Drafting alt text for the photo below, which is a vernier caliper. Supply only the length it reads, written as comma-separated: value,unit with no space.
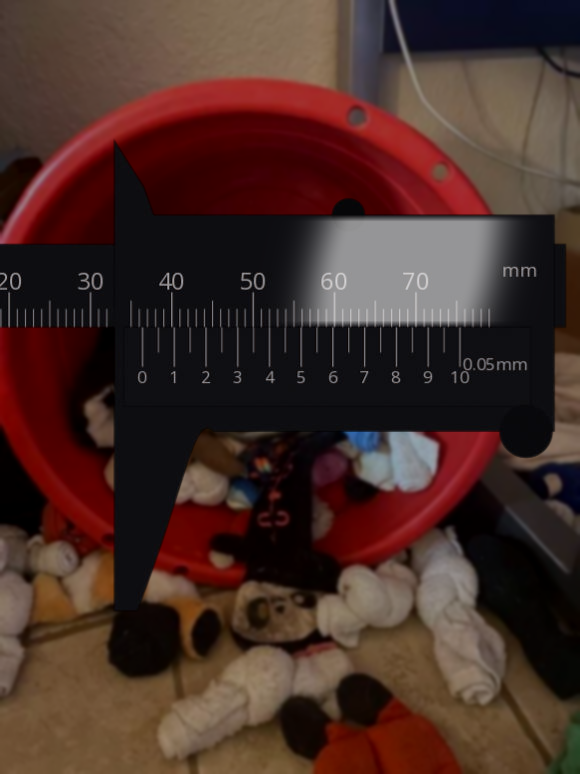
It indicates 36.4,mm
